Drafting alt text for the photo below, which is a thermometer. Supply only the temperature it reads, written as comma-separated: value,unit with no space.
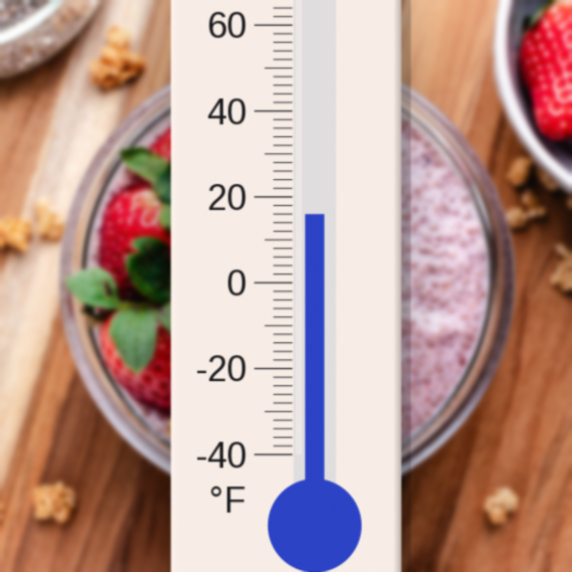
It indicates 16,°F
